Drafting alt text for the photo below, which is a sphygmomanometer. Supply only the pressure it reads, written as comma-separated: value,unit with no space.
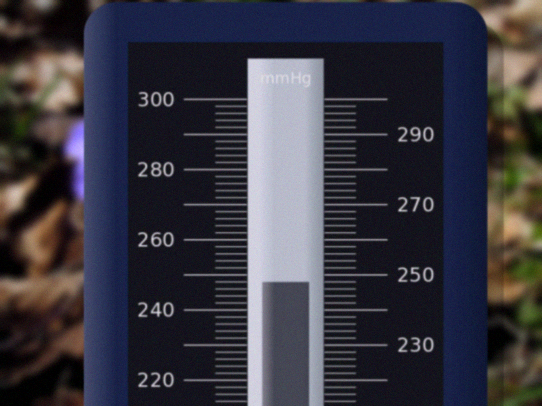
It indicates 248,mmHg
